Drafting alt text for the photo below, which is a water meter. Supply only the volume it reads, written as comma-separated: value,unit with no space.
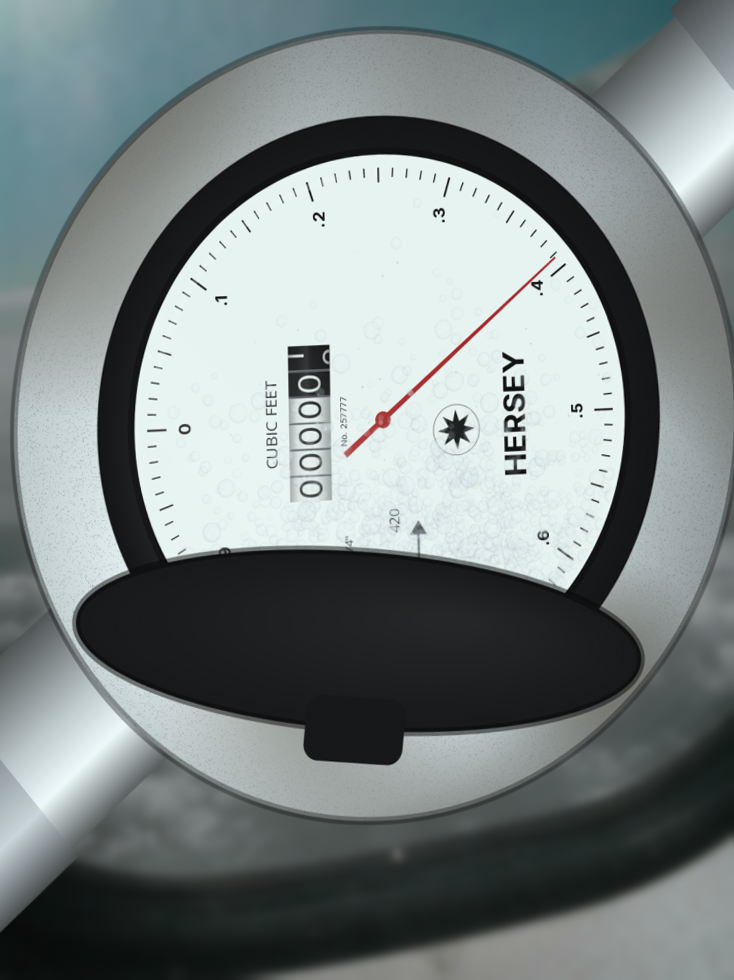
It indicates 1.39,ft³
